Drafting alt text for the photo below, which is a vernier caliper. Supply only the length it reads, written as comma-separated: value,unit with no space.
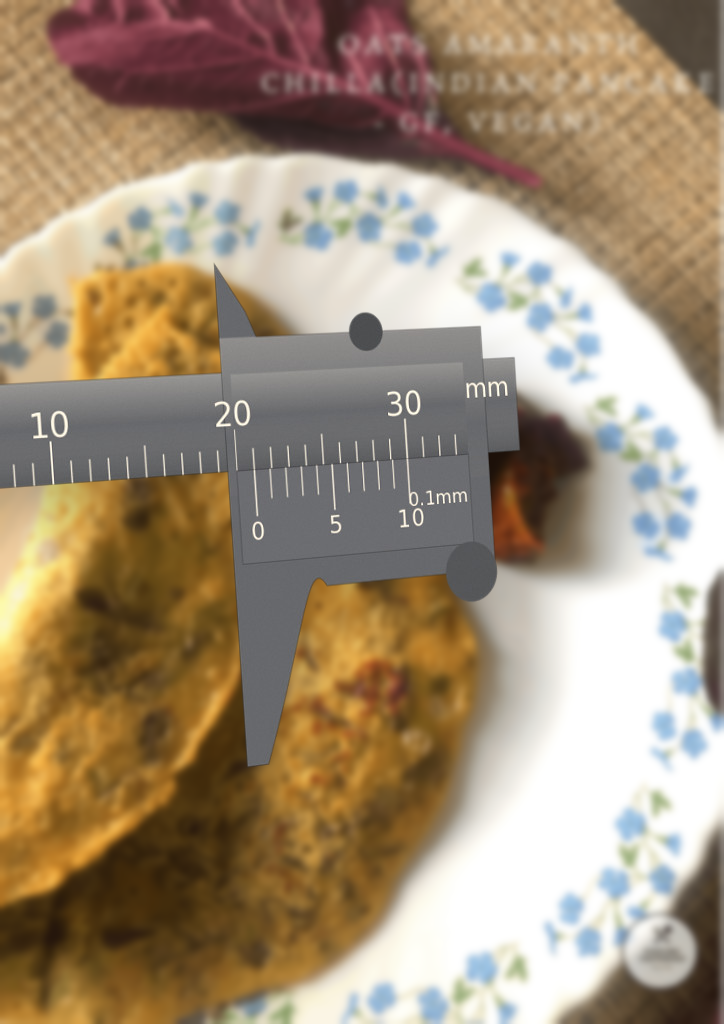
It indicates 21.0,mm
